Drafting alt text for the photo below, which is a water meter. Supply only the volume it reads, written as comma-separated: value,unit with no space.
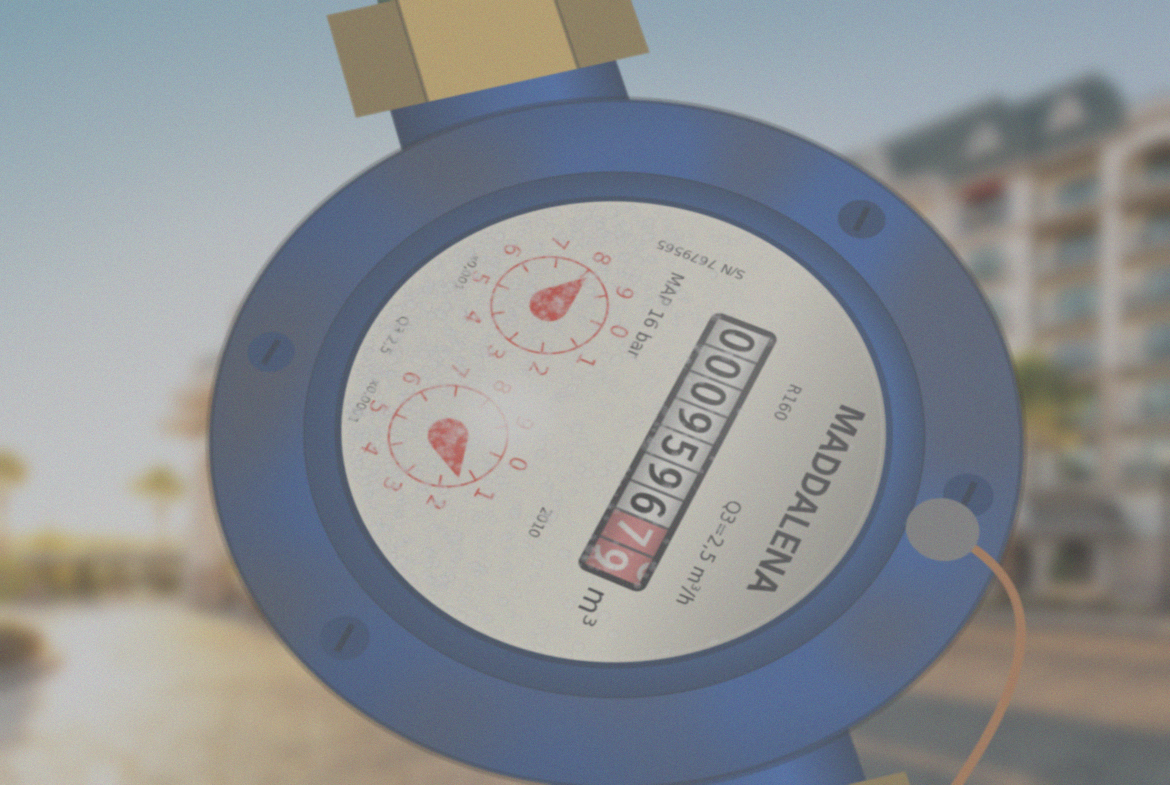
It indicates 9596.7881,m³
